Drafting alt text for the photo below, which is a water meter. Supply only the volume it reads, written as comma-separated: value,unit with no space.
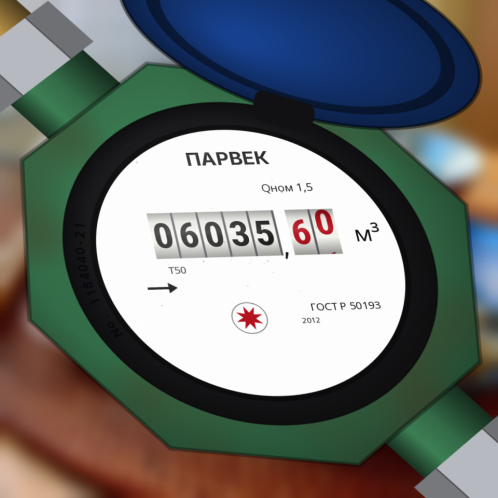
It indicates 6035.60,m³
